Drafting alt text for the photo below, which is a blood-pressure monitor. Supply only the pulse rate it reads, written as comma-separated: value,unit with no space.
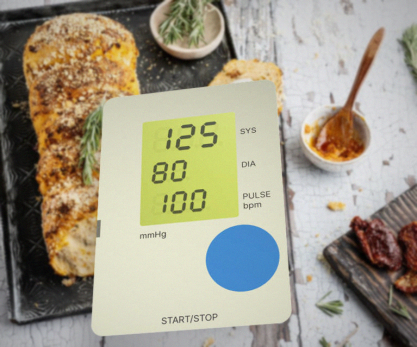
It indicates 100,bpm
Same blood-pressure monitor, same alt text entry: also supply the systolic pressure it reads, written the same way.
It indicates 125,mmHg
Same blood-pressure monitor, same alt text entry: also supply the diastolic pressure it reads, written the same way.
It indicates 80,mmHg
